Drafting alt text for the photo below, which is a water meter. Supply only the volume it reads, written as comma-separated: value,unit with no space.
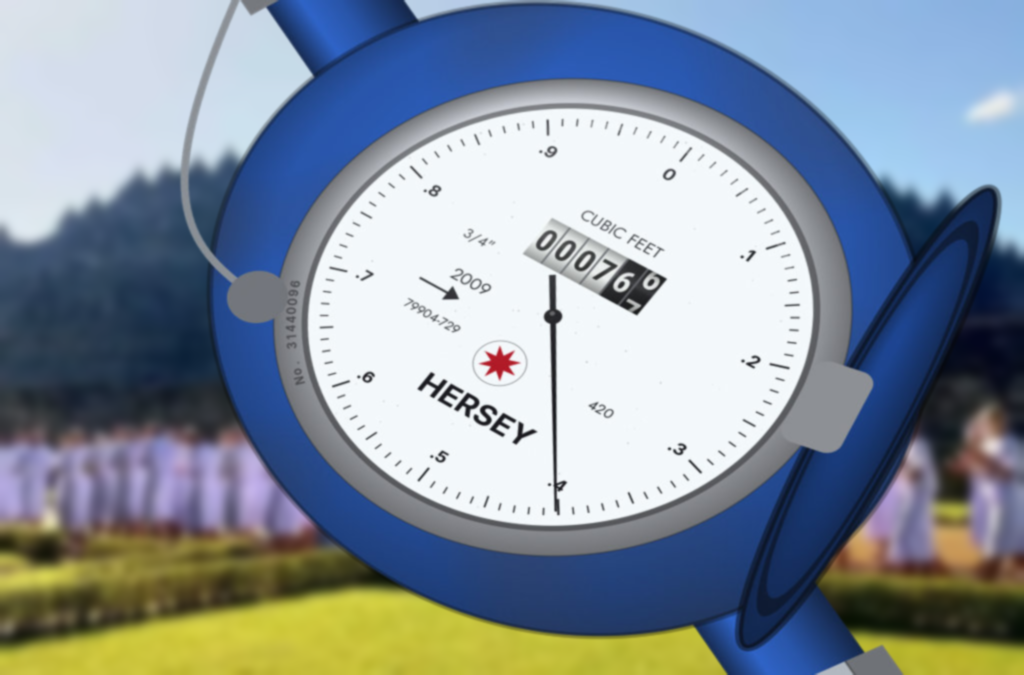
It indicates 766.40,ft³
